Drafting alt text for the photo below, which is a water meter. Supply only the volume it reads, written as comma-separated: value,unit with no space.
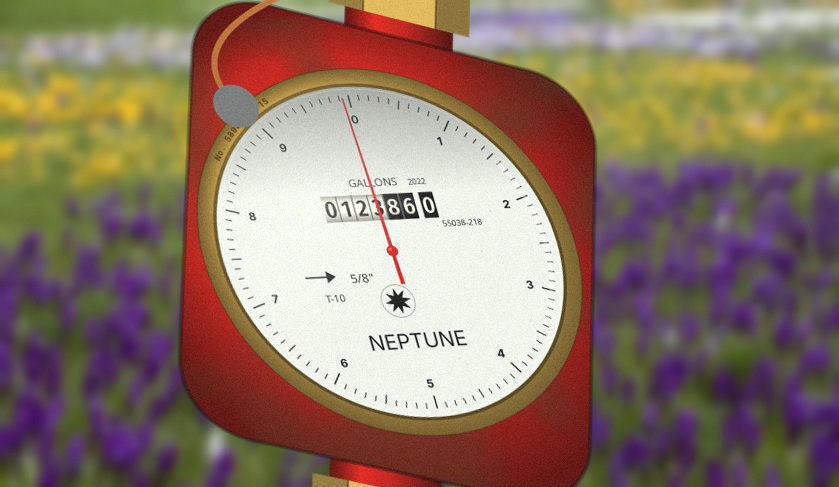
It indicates 123859.9,gal
